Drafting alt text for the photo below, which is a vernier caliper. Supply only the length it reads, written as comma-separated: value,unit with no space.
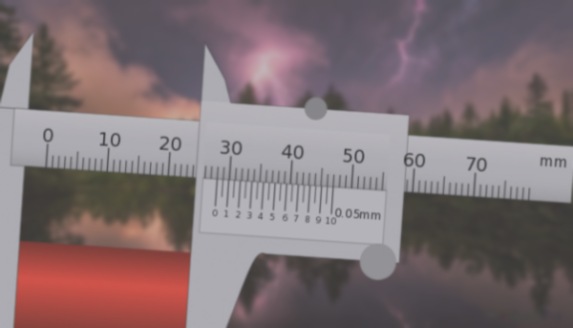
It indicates 28.0,mm
